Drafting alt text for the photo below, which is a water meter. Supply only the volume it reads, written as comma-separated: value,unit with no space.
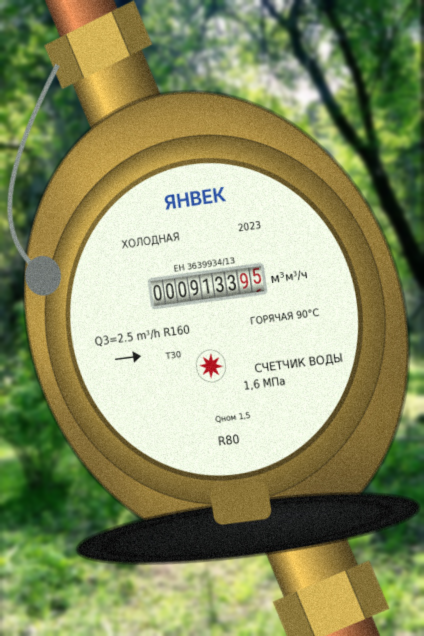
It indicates 9133.95,m³
